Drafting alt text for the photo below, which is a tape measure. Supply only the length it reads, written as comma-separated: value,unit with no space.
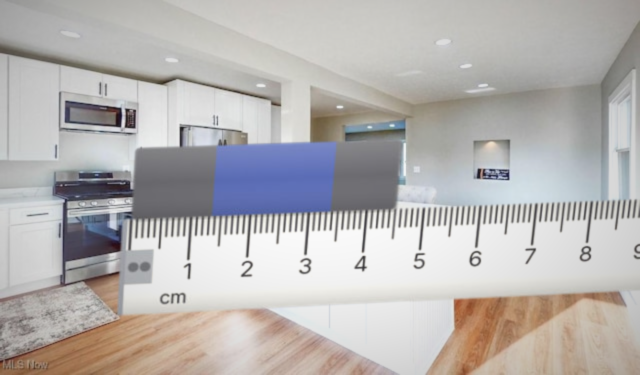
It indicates 4.5,cm
